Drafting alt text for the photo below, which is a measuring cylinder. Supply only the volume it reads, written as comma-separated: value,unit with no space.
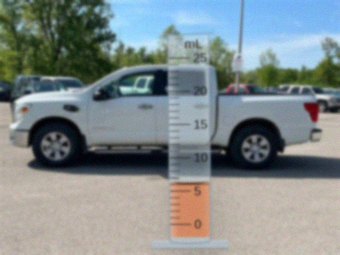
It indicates 6,mL
